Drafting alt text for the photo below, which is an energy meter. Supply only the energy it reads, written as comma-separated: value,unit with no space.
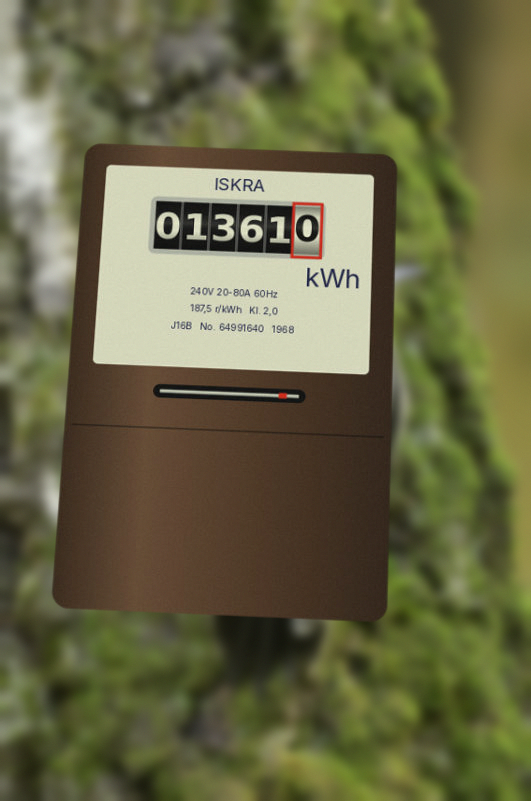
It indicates 1361.0,kWh
